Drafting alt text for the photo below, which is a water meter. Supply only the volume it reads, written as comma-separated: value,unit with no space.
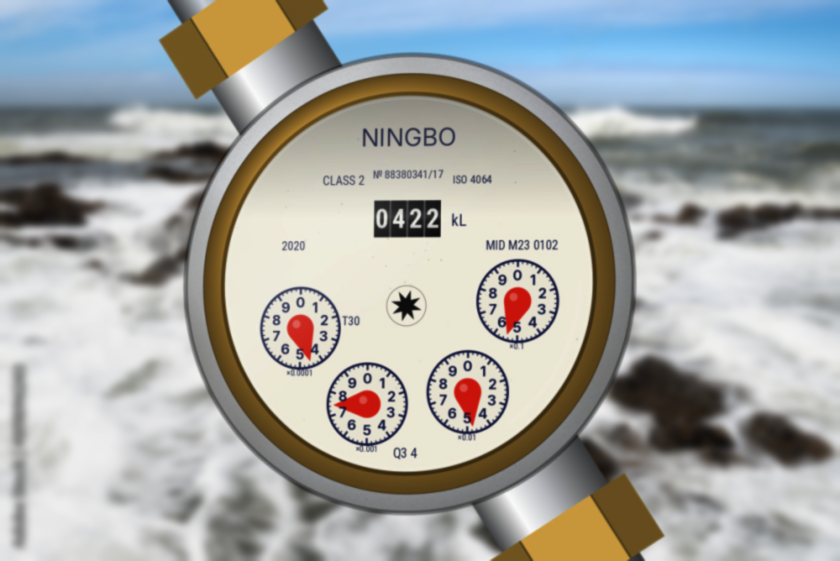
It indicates 422.5474,kL
